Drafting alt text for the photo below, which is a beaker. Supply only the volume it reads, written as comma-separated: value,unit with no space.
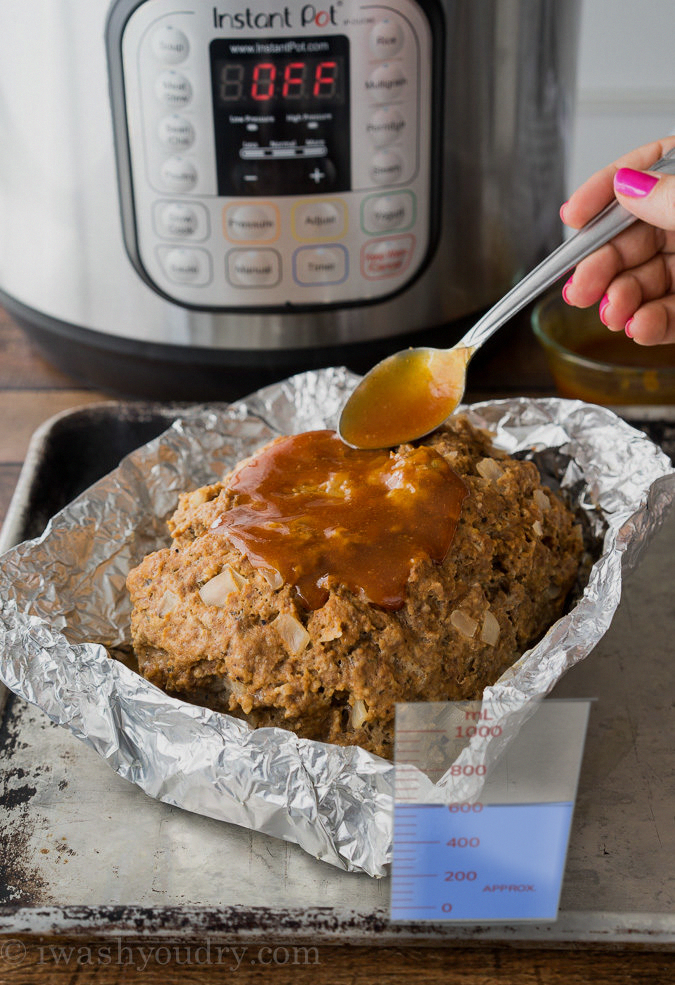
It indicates 600,mL
